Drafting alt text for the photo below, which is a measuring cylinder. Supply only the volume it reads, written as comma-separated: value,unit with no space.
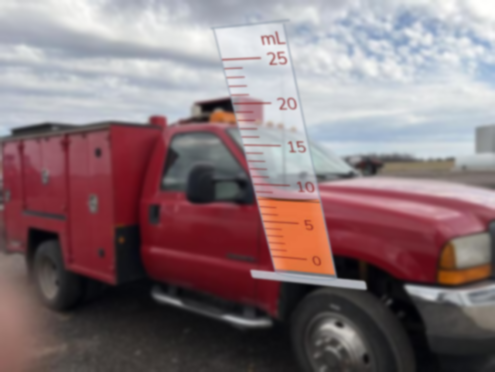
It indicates 8,mL
